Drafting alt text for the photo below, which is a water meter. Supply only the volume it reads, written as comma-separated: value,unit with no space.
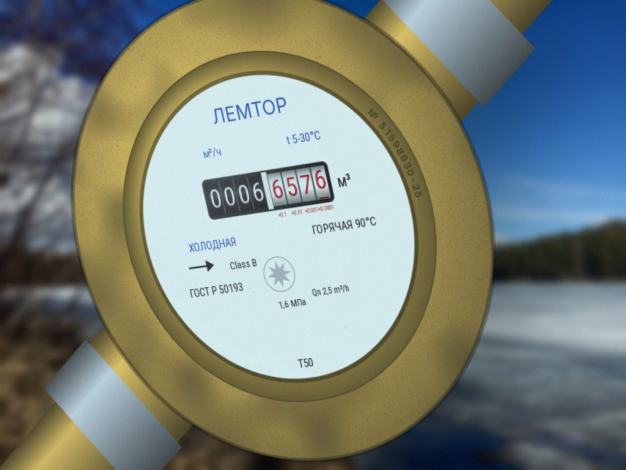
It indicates 6.6576,m³
